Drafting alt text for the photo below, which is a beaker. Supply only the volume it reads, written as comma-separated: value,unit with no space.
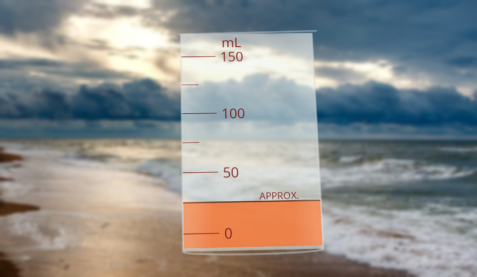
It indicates 25,mL
